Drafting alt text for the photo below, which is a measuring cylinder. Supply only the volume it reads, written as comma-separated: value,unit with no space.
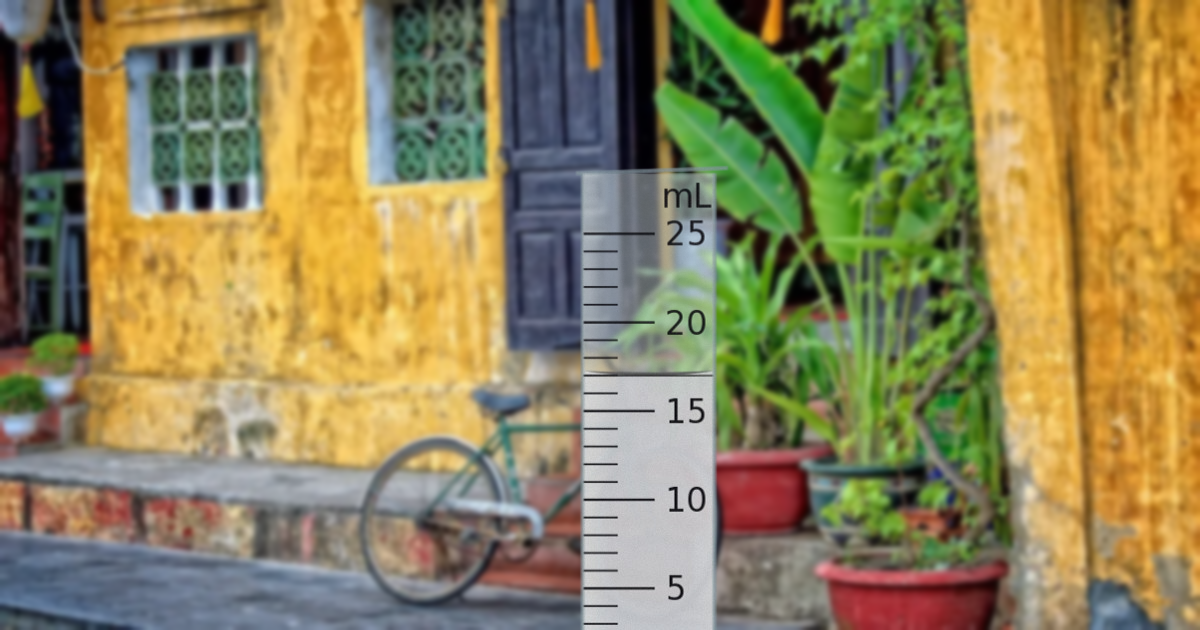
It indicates 17,mL
